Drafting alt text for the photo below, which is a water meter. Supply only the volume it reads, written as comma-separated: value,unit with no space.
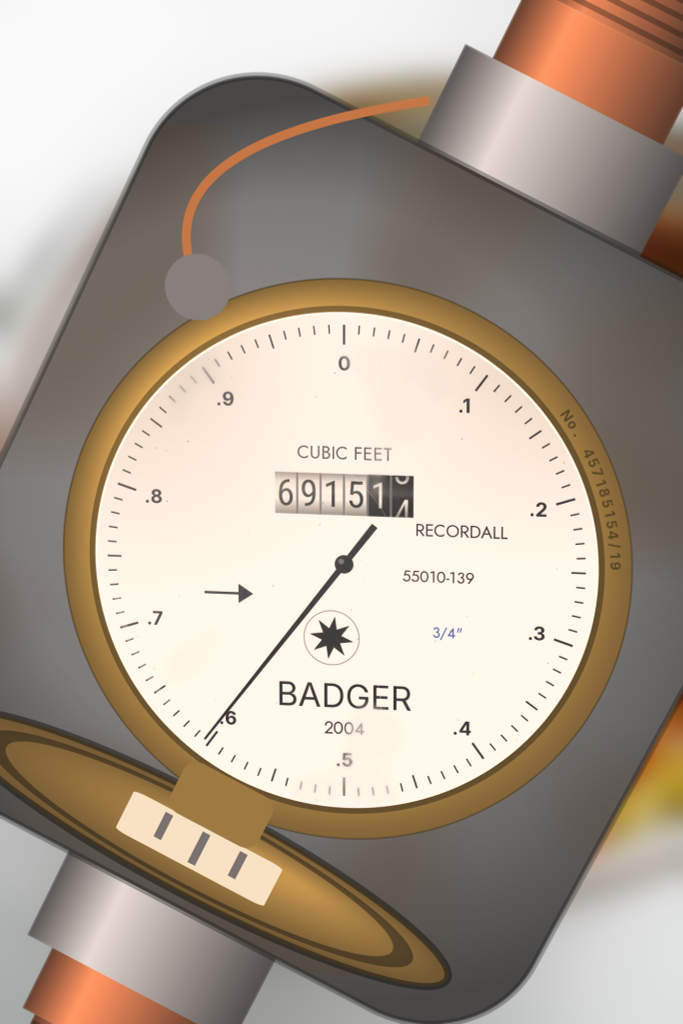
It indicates 691513.60,ft³
